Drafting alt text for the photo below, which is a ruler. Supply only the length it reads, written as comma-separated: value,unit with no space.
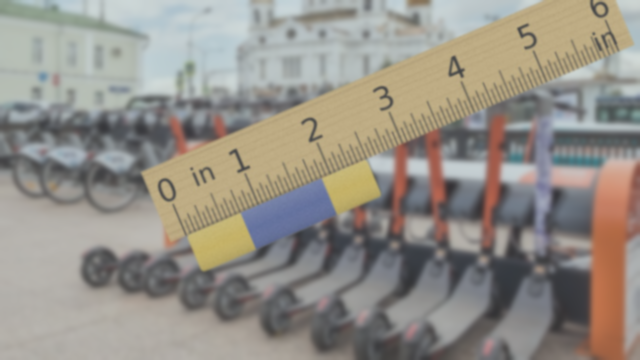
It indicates 2.5,in
